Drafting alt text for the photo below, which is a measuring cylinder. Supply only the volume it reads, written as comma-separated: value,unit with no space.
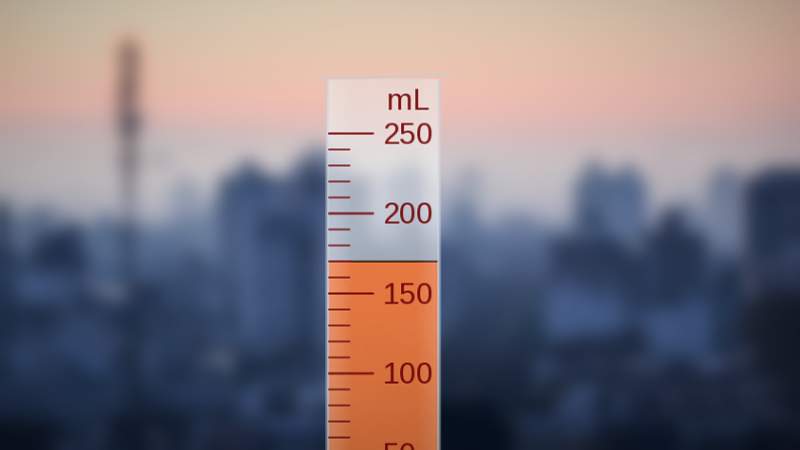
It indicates 170,mL
